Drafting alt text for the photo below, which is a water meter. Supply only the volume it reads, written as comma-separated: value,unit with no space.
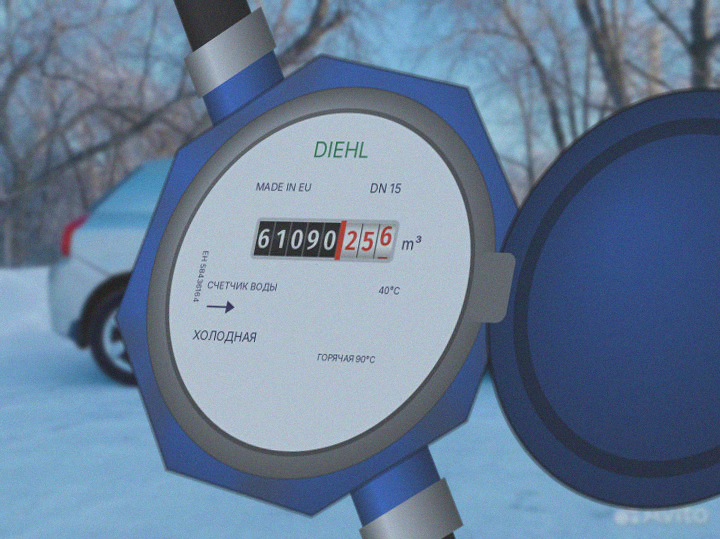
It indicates 61090.256,m³
